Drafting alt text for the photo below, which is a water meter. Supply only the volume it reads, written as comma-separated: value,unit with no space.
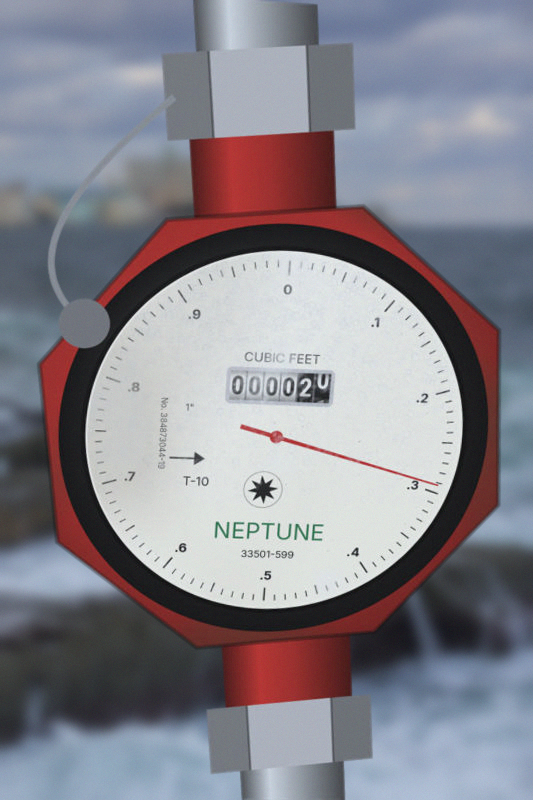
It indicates 20.29,ft³
